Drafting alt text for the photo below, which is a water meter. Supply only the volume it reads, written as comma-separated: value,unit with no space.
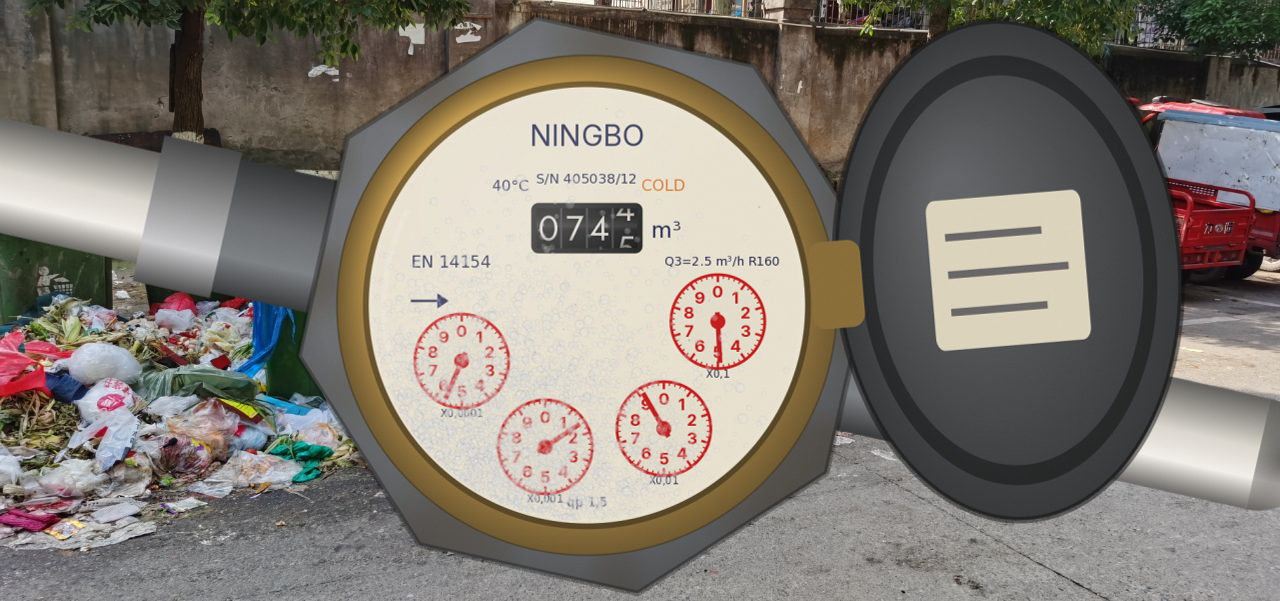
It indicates 744.4915,m³
